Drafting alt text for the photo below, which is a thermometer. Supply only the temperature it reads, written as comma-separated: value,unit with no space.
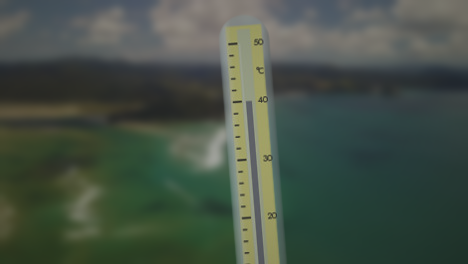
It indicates 40,°C
